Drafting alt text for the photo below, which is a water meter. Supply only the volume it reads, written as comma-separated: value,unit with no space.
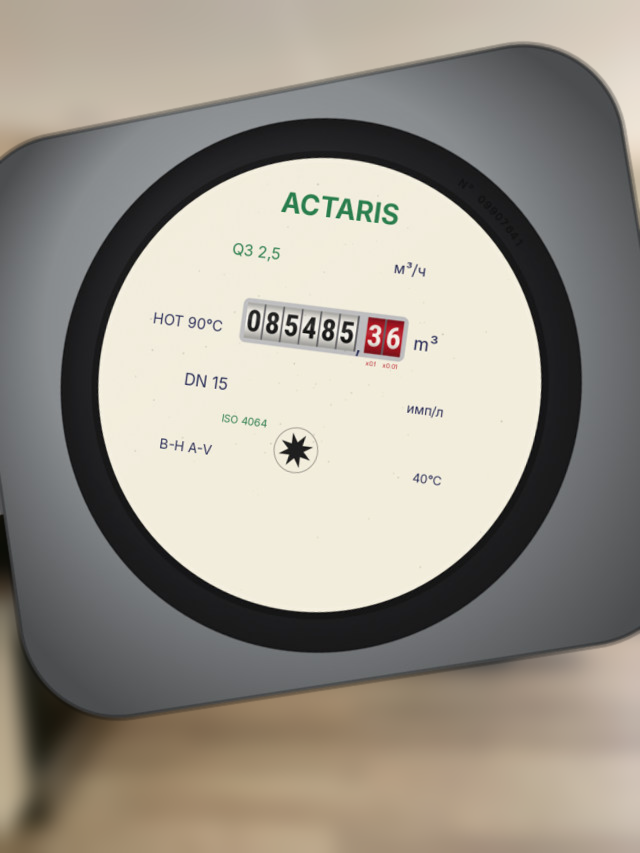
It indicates 85485.36,m³
